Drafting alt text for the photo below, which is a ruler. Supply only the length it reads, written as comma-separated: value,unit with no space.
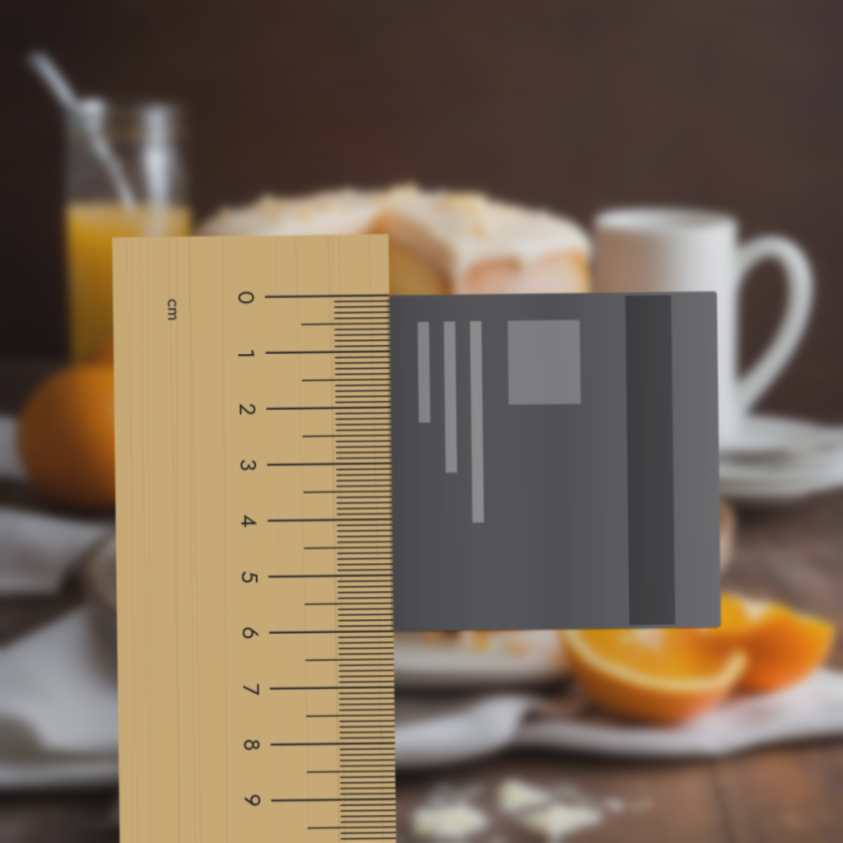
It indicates 6,cm
